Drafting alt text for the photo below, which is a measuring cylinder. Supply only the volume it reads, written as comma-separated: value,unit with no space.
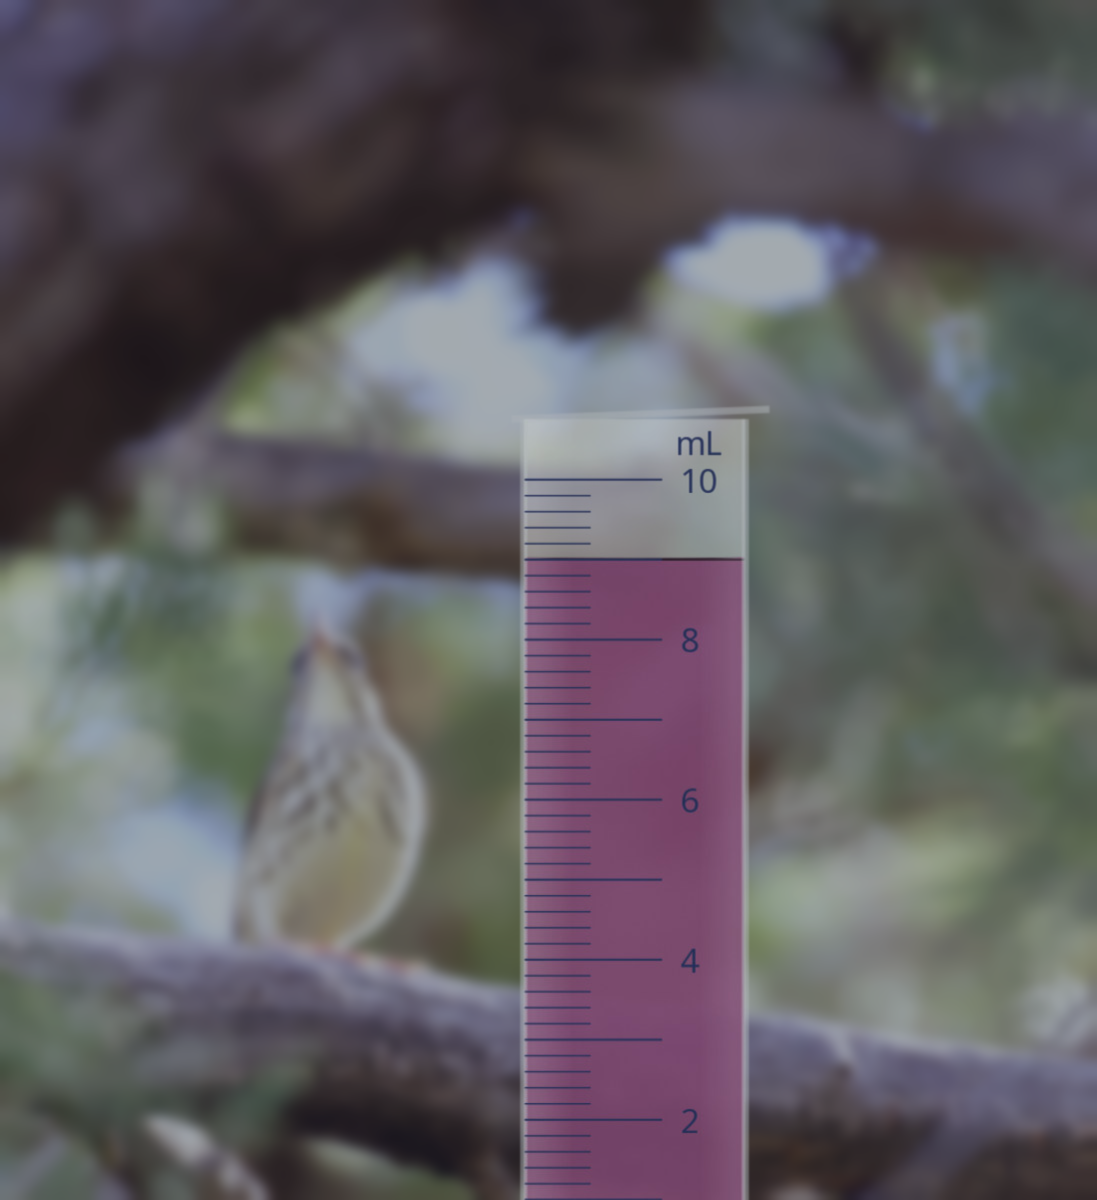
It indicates 9,mL
